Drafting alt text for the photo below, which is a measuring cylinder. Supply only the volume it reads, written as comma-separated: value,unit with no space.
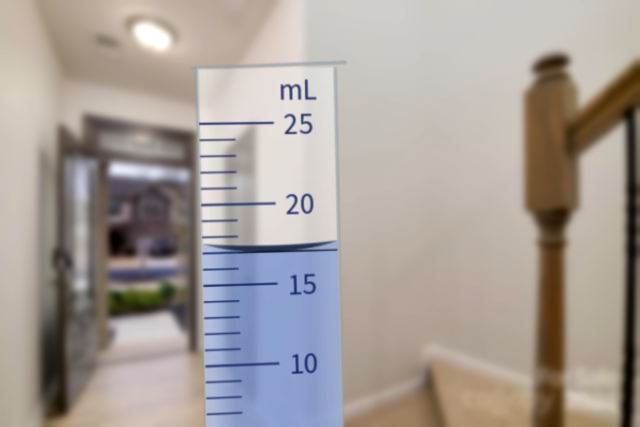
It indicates 17,mL
